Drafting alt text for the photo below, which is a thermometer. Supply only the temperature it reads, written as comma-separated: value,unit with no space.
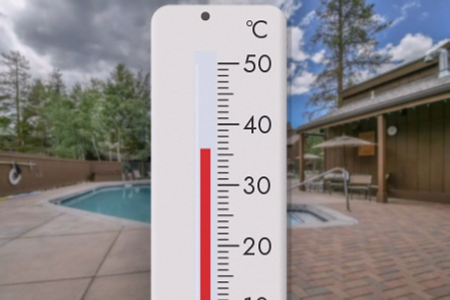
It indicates 36,°C
